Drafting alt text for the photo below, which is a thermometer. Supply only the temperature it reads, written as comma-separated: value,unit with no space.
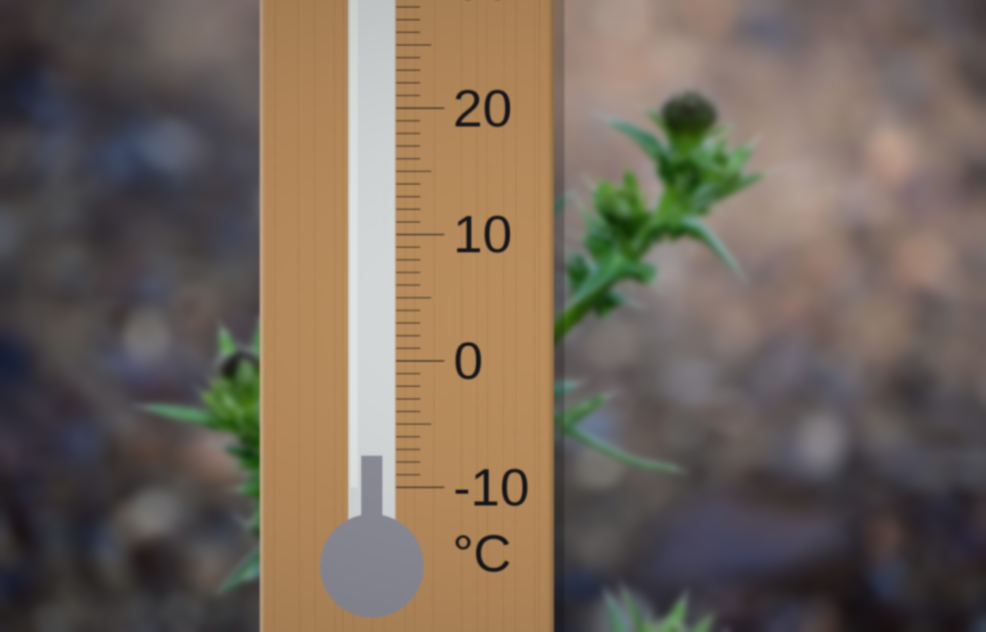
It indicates -7.5,°C
